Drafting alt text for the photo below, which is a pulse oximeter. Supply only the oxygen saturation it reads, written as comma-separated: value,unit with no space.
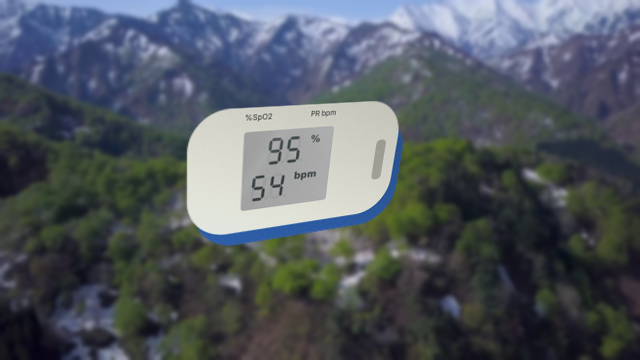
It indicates 95,%
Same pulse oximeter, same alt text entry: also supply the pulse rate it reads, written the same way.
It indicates 54,bpm
